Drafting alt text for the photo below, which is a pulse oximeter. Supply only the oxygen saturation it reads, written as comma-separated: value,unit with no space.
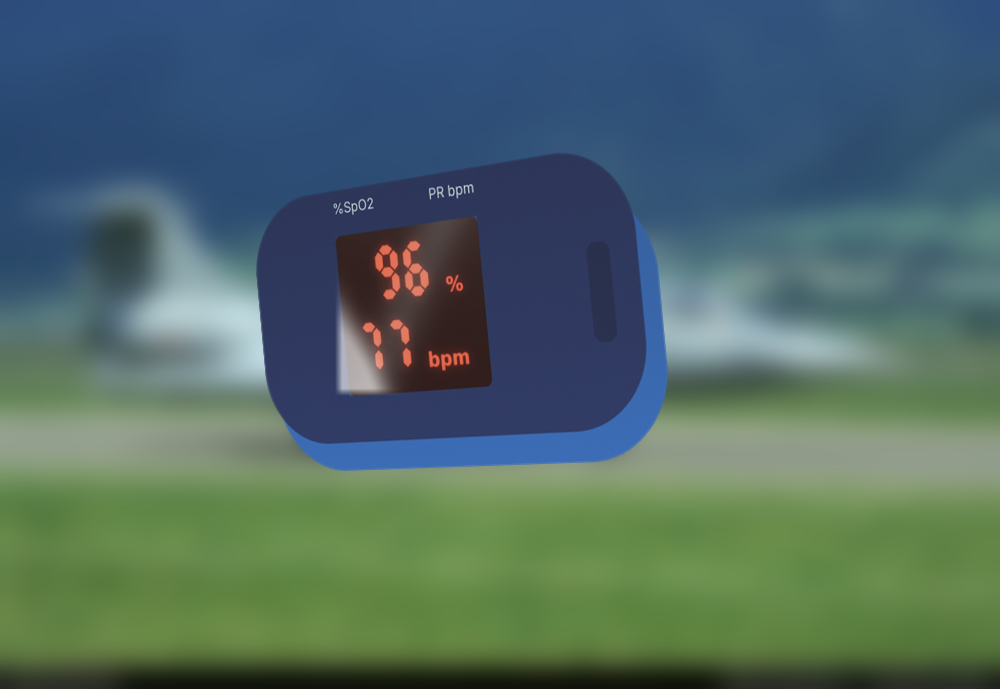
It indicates 96,%
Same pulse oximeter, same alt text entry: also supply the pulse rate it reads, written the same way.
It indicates 77,bpm
